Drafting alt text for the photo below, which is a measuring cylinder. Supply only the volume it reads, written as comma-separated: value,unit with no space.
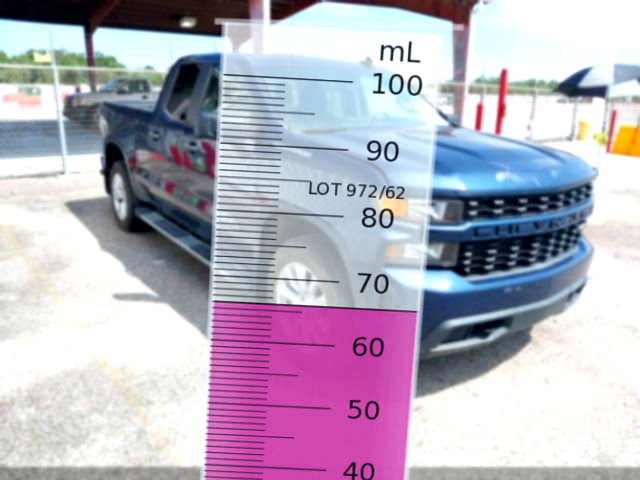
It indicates 66,mL
